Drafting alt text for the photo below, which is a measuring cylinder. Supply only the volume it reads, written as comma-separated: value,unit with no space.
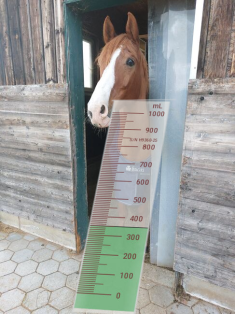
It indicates 350,mL
